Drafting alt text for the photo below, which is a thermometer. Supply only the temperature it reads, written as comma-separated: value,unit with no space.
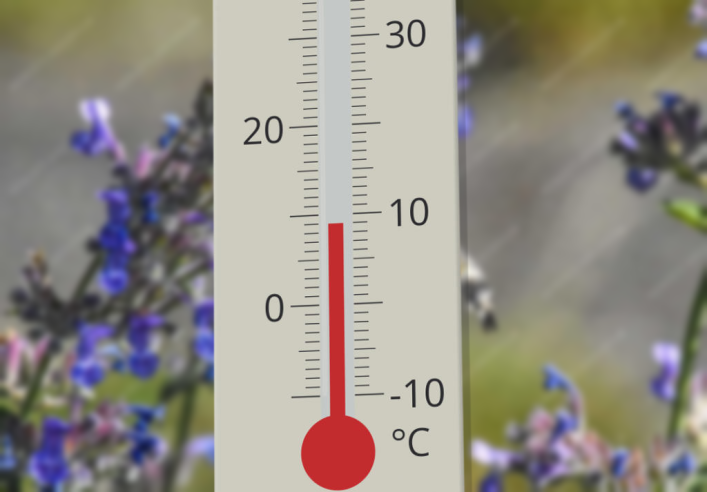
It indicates 9,°C
